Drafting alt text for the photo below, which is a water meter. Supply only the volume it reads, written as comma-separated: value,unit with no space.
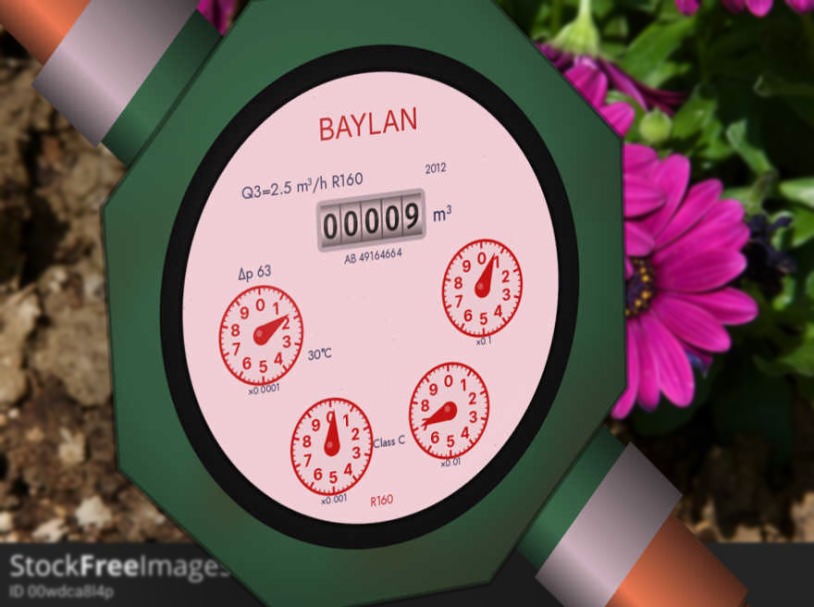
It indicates 9.0701,m³
